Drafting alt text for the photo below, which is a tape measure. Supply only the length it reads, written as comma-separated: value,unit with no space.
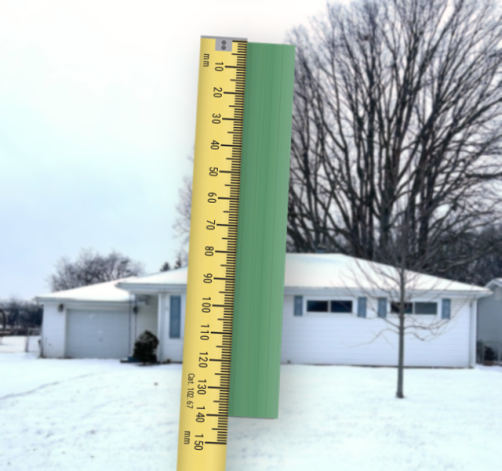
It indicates 140,mm
